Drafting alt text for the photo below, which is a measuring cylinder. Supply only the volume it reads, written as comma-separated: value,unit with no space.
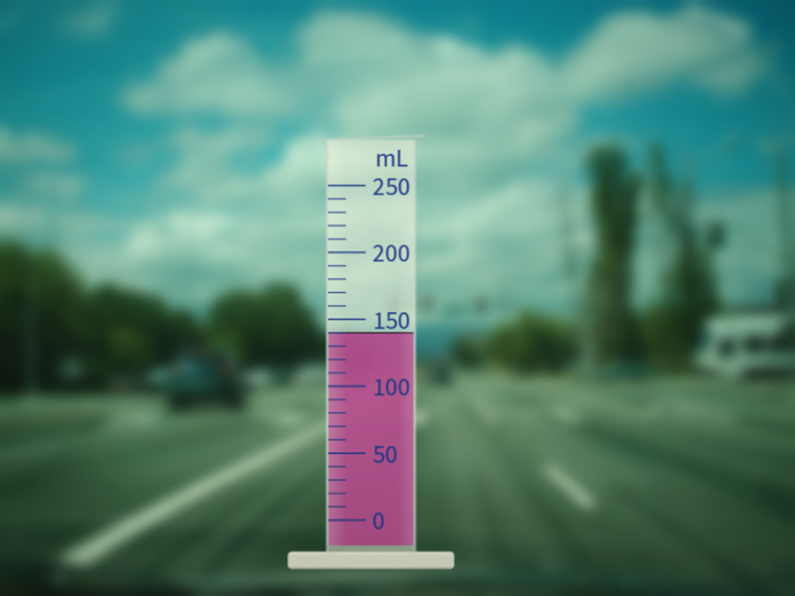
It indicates 140,mL
